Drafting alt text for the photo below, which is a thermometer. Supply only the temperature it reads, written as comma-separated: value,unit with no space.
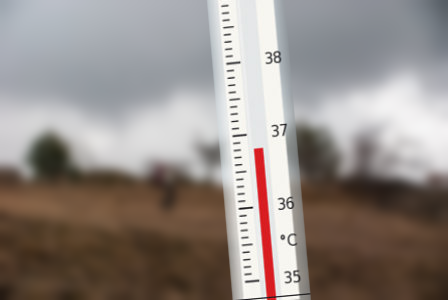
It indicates 36.8,°C
